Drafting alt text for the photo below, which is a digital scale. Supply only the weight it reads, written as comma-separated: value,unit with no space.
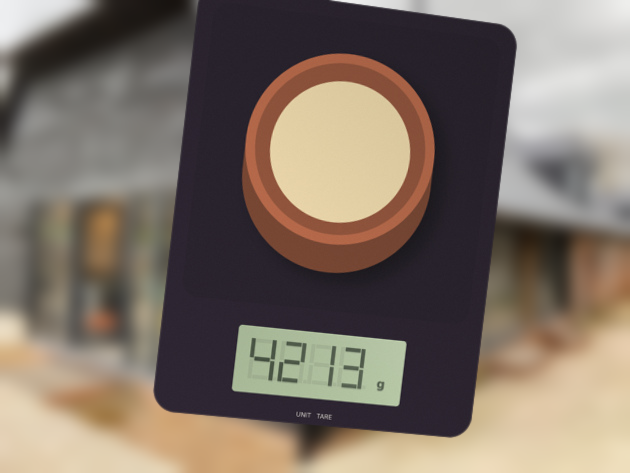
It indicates 4213,g
